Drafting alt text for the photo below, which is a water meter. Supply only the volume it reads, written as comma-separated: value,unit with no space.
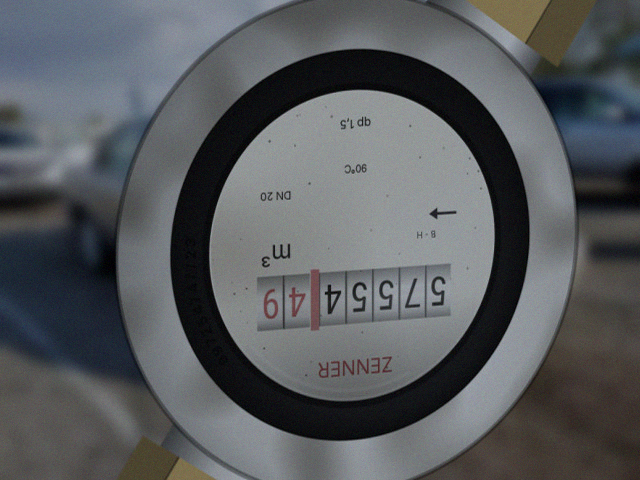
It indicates 57554.49,m³
